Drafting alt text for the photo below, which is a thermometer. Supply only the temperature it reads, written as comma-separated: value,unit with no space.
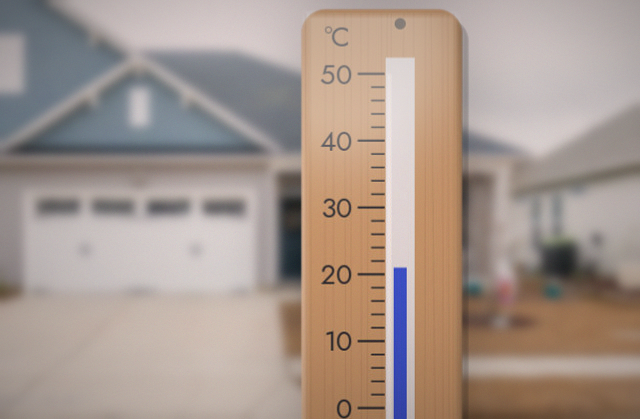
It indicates 21,°C
